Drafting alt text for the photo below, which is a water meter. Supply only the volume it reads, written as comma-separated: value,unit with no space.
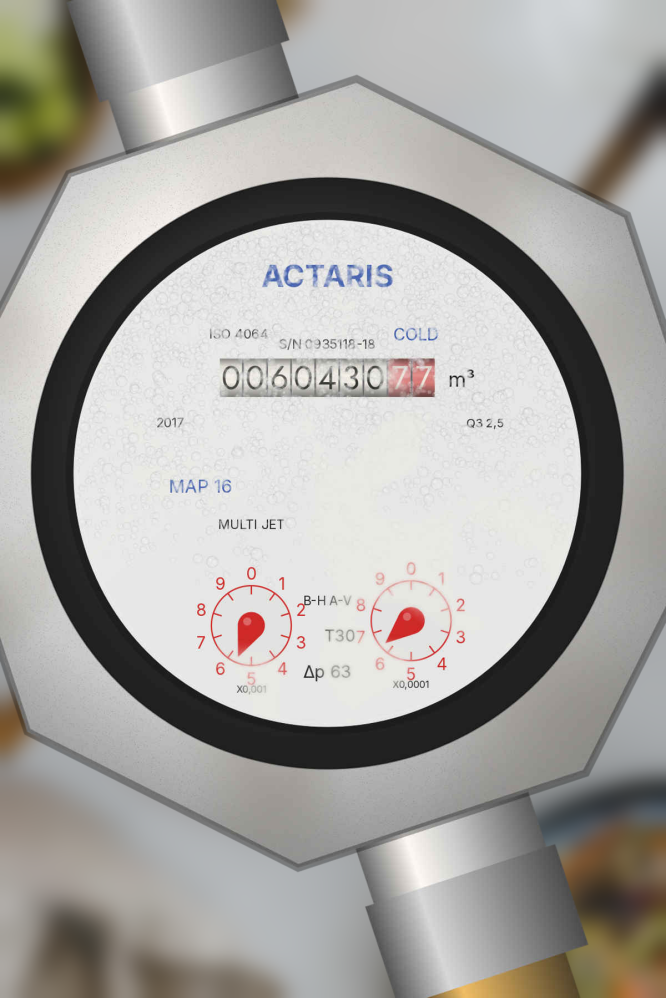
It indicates 60430.7756,m³
